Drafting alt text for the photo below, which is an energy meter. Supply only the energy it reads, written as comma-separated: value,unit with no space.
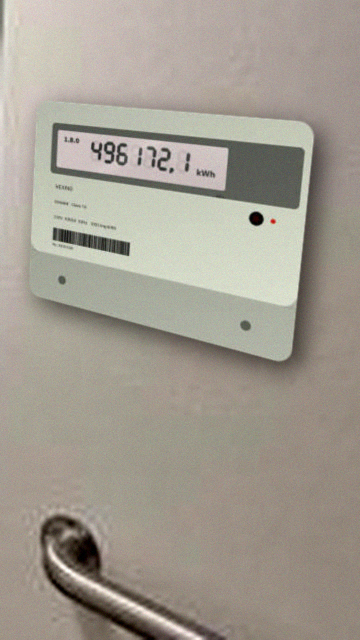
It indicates 496172.1,kWh
